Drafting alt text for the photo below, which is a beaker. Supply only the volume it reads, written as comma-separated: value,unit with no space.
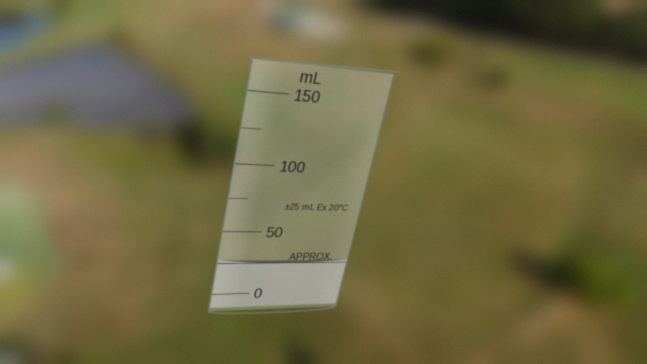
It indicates 25,mL
